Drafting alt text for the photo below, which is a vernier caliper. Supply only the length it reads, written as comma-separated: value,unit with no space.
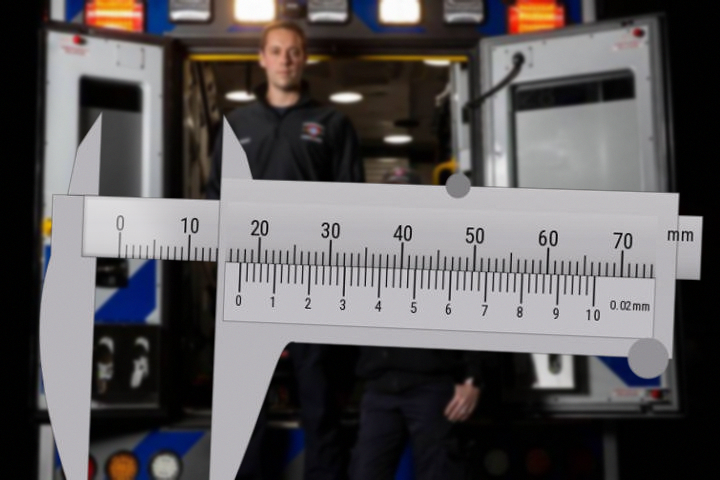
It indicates 17.4,mm
